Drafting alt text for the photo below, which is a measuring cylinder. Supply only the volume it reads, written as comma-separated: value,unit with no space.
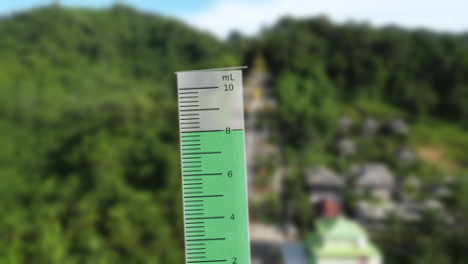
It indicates 8,mL
